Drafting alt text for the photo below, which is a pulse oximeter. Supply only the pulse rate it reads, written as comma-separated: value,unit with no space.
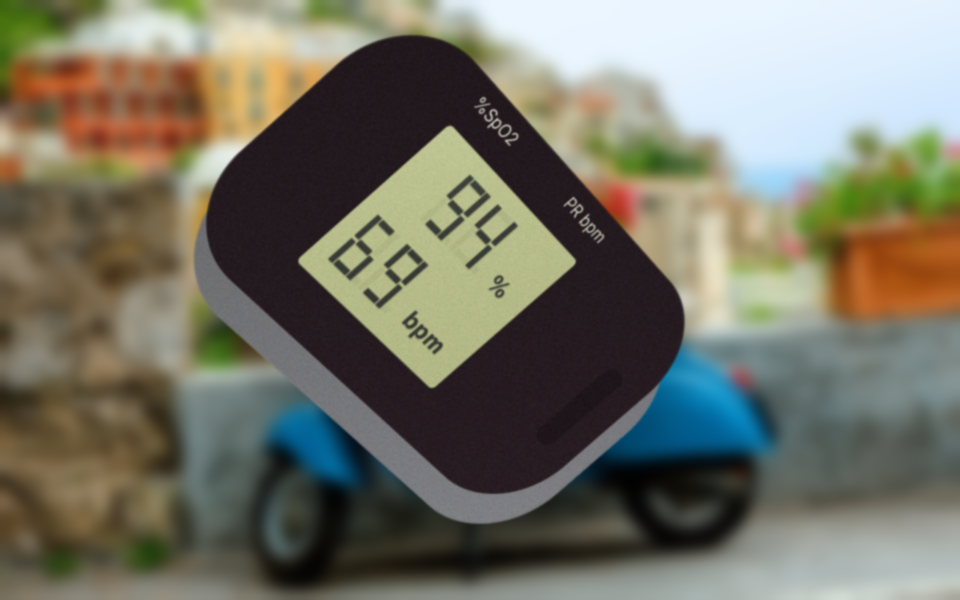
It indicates 69,bpm
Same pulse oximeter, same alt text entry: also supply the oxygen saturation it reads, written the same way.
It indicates 94,%
